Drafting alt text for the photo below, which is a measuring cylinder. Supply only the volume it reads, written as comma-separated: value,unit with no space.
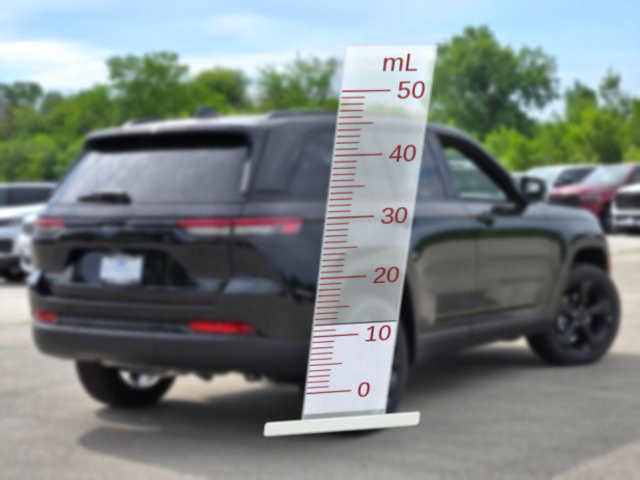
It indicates 12,mL
